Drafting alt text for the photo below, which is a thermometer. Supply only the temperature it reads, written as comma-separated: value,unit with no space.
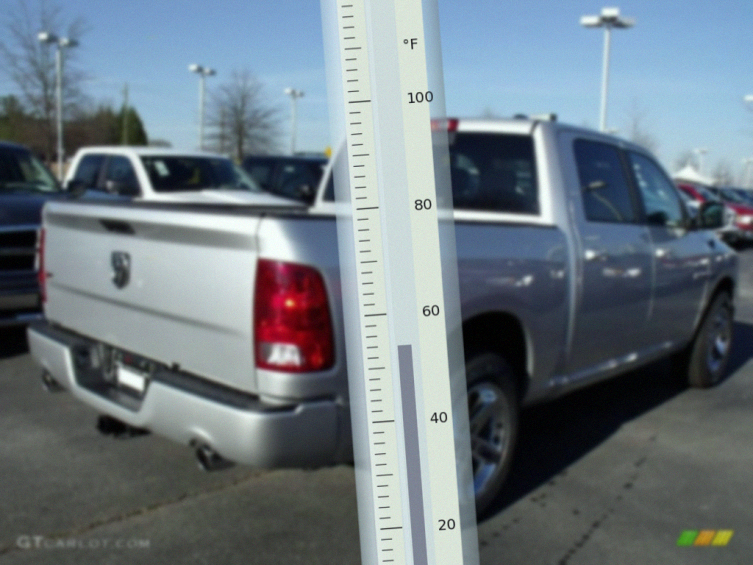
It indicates 54,°F
